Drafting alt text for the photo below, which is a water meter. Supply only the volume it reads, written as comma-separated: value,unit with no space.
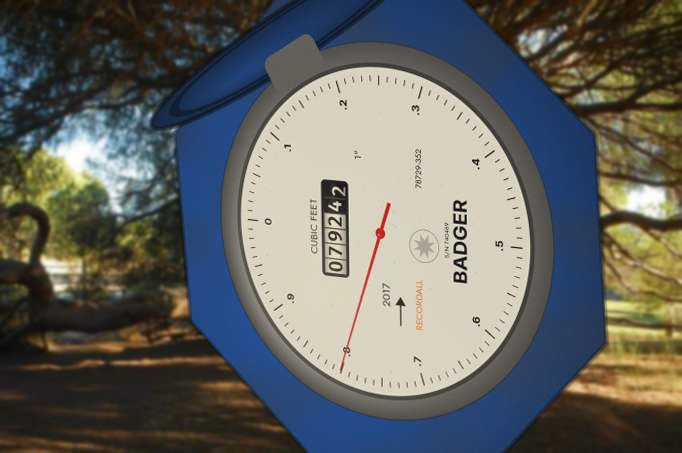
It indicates 79241.80,ft³
